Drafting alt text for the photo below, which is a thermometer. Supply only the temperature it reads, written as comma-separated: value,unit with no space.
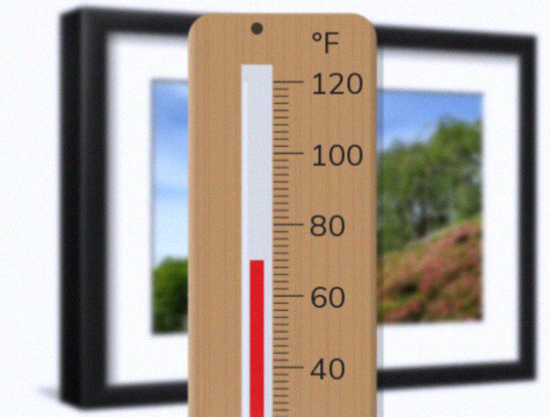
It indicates 70,°F
